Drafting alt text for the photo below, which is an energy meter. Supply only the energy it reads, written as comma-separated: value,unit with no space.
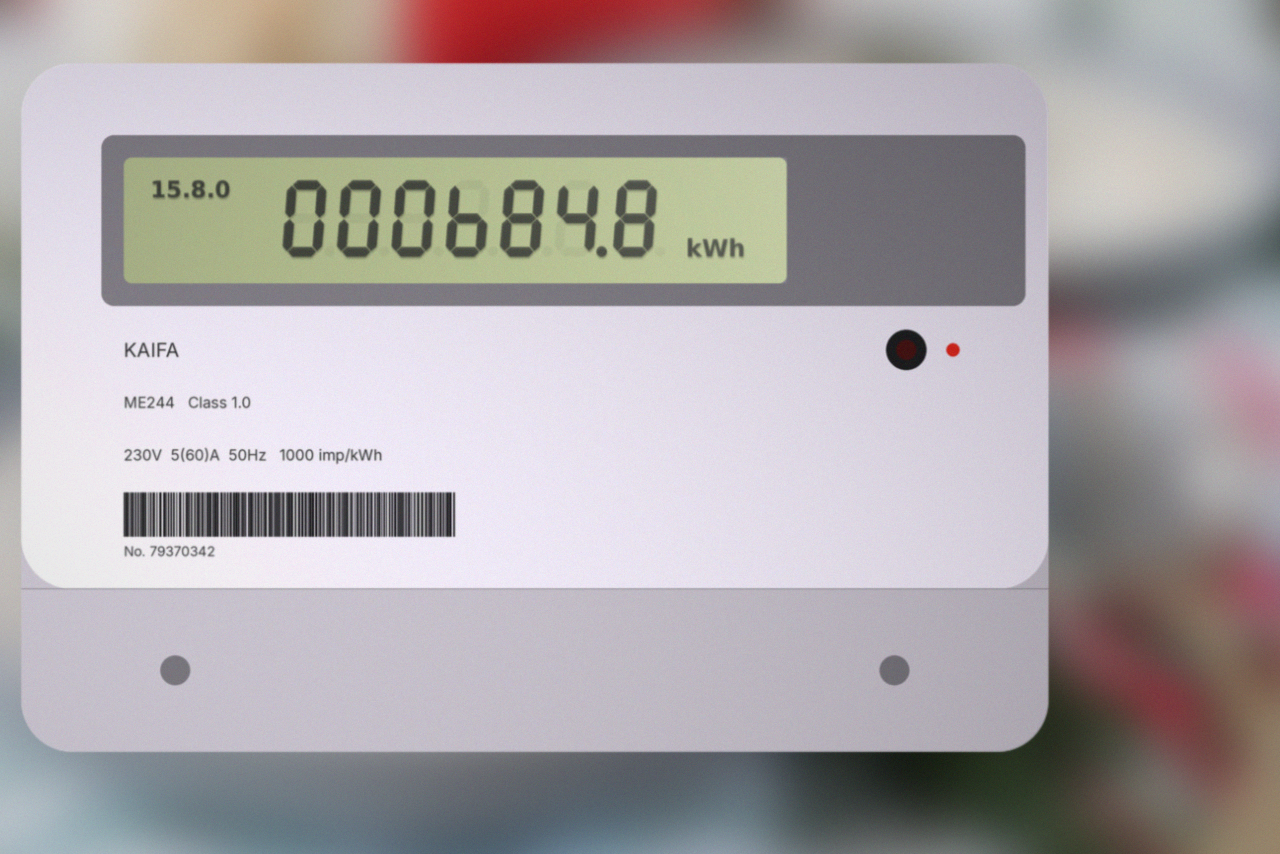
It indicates 684.8,kWh
